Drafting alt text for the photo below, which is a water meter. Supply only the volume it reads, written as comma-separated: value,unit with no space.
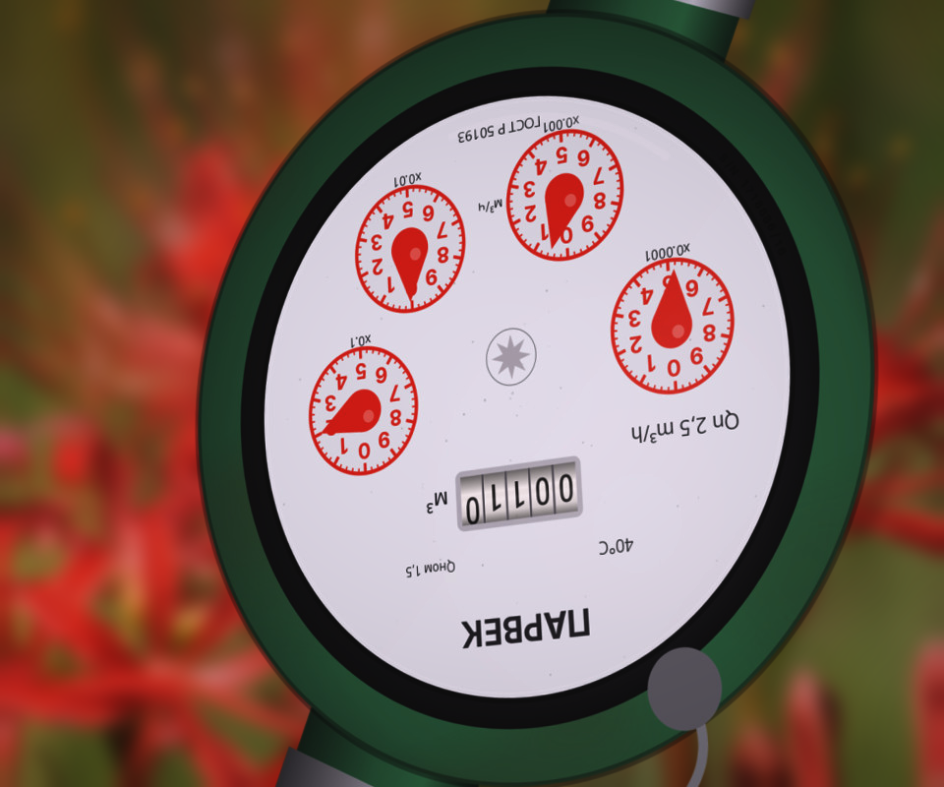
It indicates 110.2005,m³
